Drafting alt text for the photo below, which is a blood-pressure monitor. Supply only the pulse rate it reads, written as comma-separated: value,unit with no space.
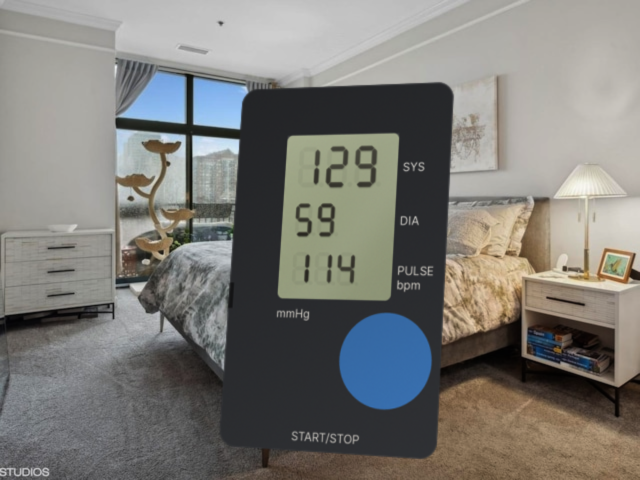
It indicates 114,bpm
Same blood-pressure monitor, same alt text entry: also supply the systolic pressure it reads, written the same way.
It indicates 129,mmHg
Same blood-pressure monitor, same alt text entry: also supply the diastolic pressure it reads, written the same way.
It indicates 59,mmHg
